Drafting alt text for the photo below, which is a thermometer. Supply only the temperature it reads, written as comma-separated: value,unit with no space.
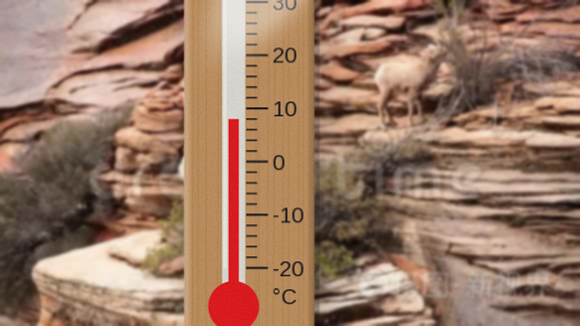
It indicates 8,°C
